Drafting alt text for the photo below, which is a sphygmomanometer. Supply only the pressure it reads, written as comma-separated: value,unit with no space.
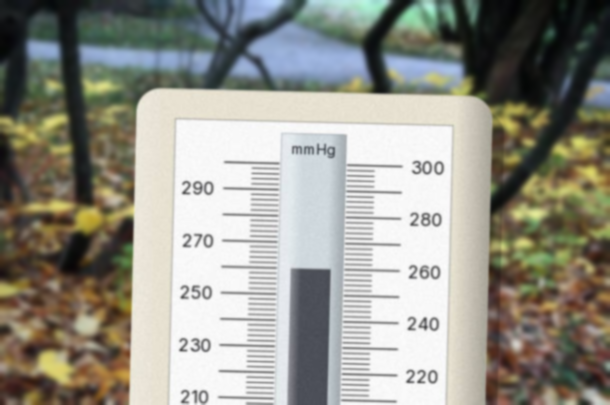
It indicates 260,mmHg
